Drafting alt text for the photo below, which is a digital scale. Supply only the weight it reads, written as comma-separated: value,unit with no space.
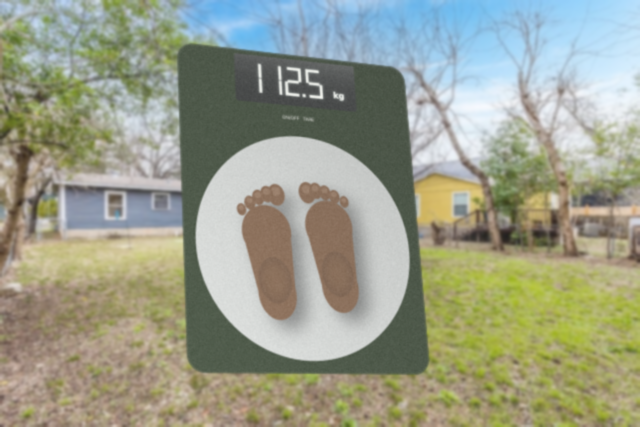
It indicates 112.5,kg
